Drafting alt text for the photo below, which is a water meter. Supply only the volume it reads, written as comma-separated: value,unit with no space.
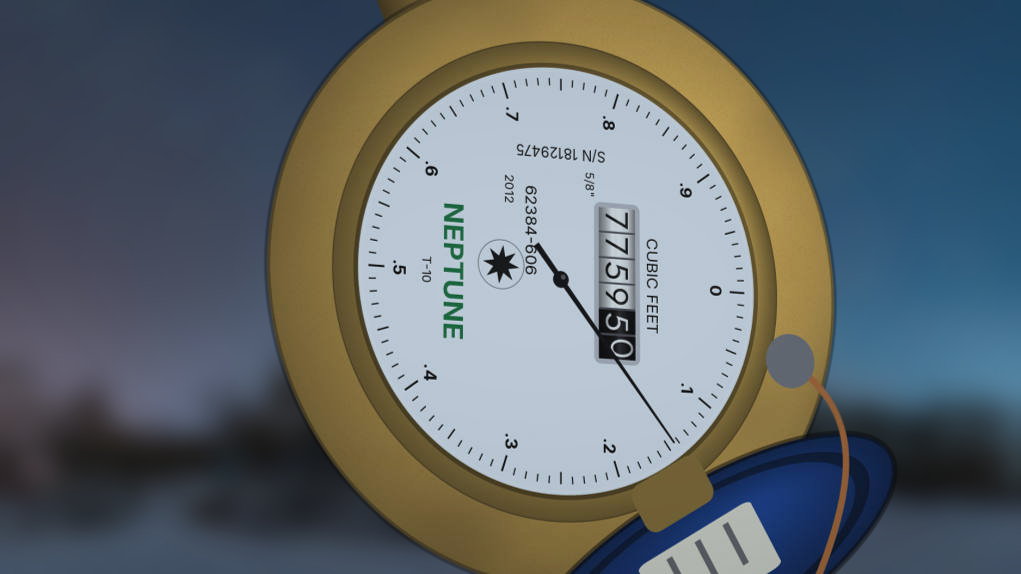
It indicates 775950.14,ft³
